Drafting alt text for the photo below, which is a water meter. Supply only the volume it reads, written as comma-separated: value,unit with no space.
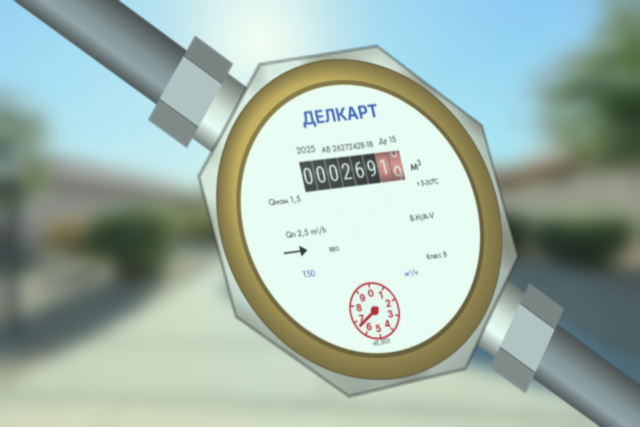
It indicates 269.186,m³
